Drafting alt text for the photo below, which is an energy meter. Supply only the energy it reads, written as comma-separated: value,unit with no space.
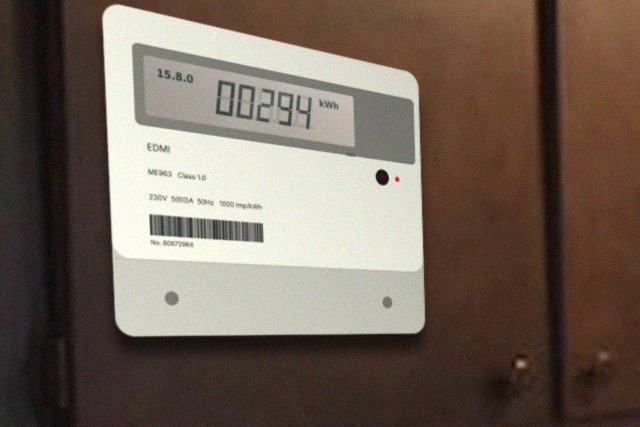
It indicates 294,kWh
